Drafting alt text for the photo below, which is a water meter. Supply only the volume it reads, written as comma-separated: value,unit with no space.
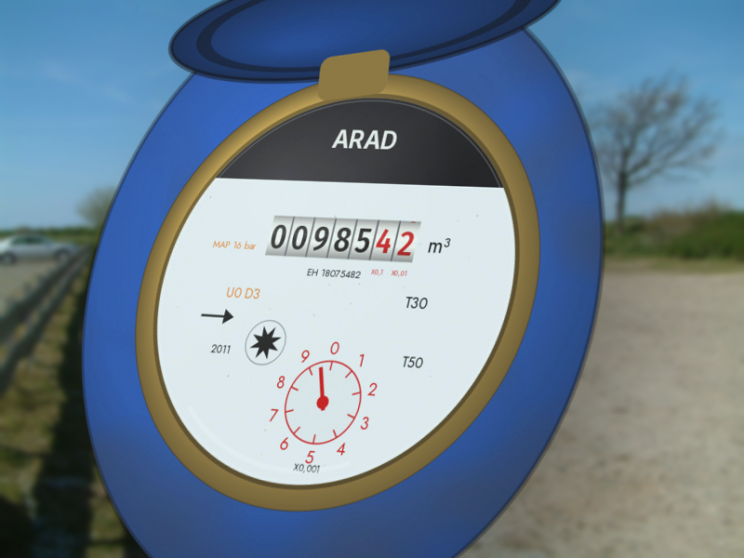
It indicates 985.419,m³
